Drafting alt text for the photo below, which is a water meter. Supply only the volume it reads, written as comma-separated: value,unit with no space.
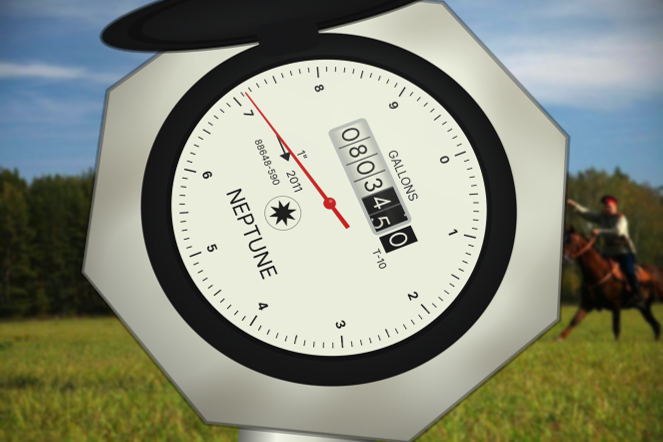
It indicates 803447.1,gal
